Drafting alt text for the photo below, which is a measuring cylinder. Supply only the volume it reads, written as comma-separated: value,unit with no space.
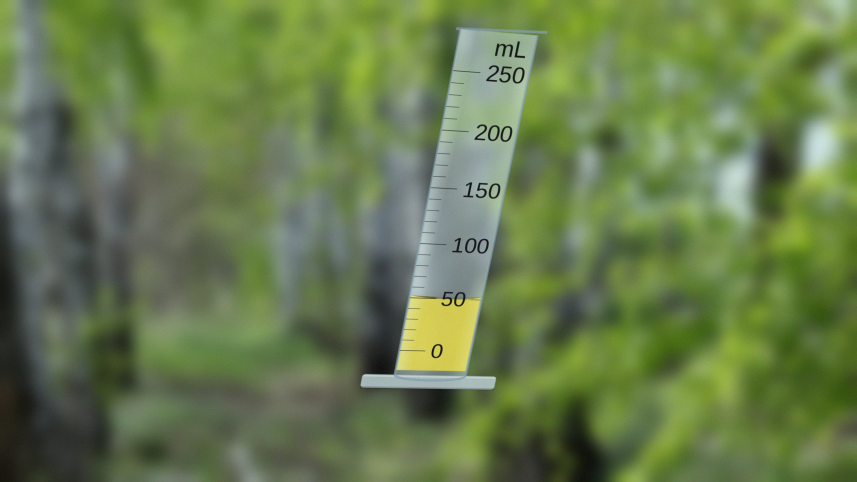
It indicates 50,mL
